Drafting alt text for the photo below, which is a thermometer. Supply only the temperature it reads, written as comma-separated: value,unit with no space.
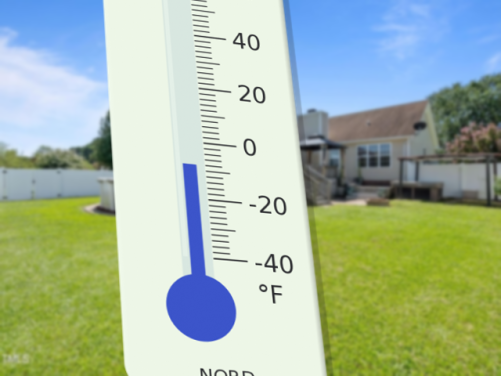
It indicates -8,°F
